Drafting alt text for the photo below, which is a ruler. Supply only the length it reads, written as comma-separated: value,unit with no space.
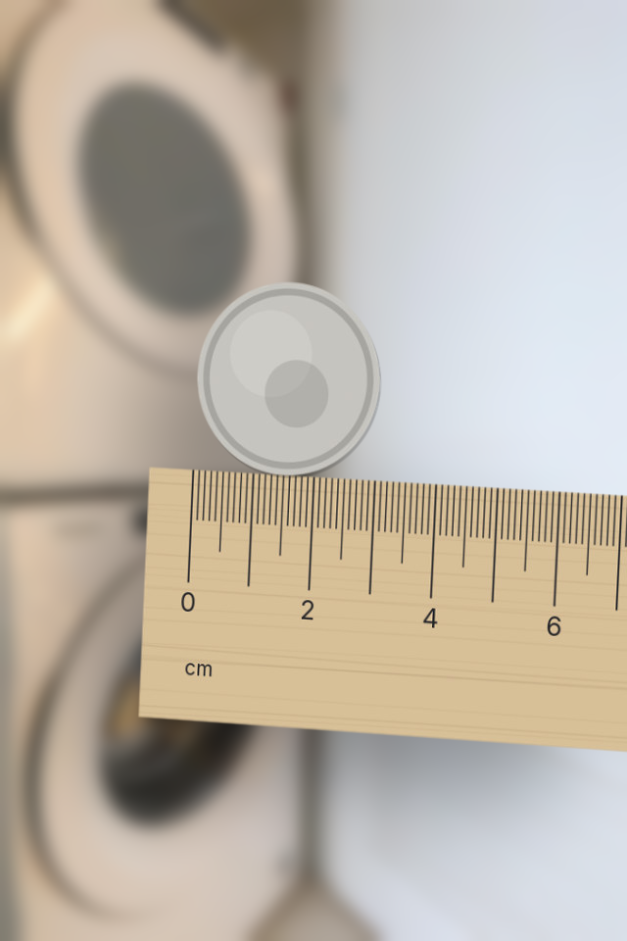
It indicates 3,cm
